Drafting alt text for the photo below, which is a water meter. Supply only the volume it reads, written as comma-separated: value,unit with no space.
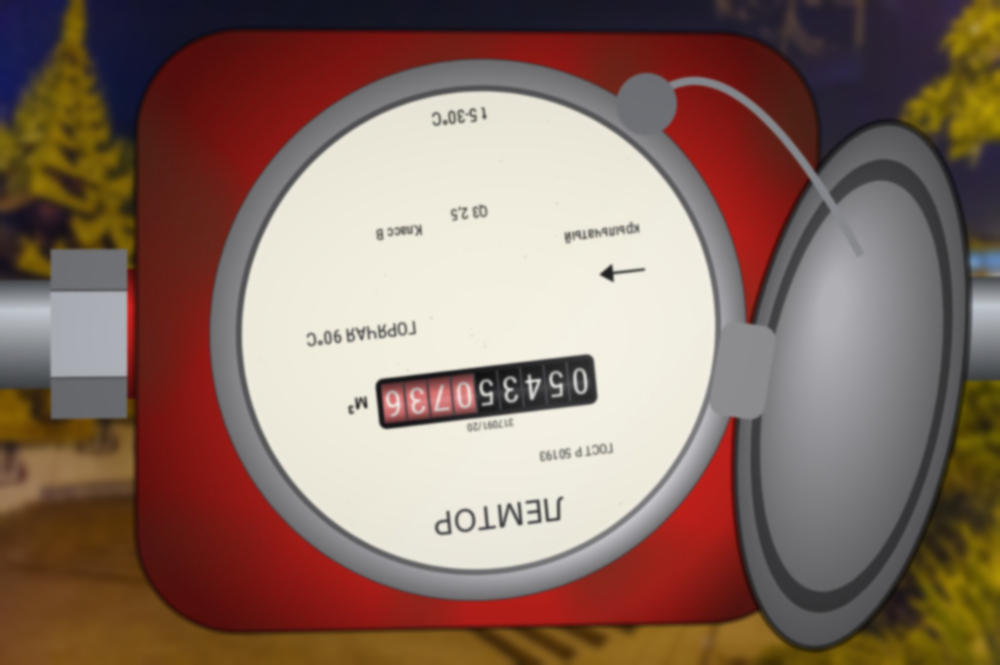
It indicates 5435.0736,m³
